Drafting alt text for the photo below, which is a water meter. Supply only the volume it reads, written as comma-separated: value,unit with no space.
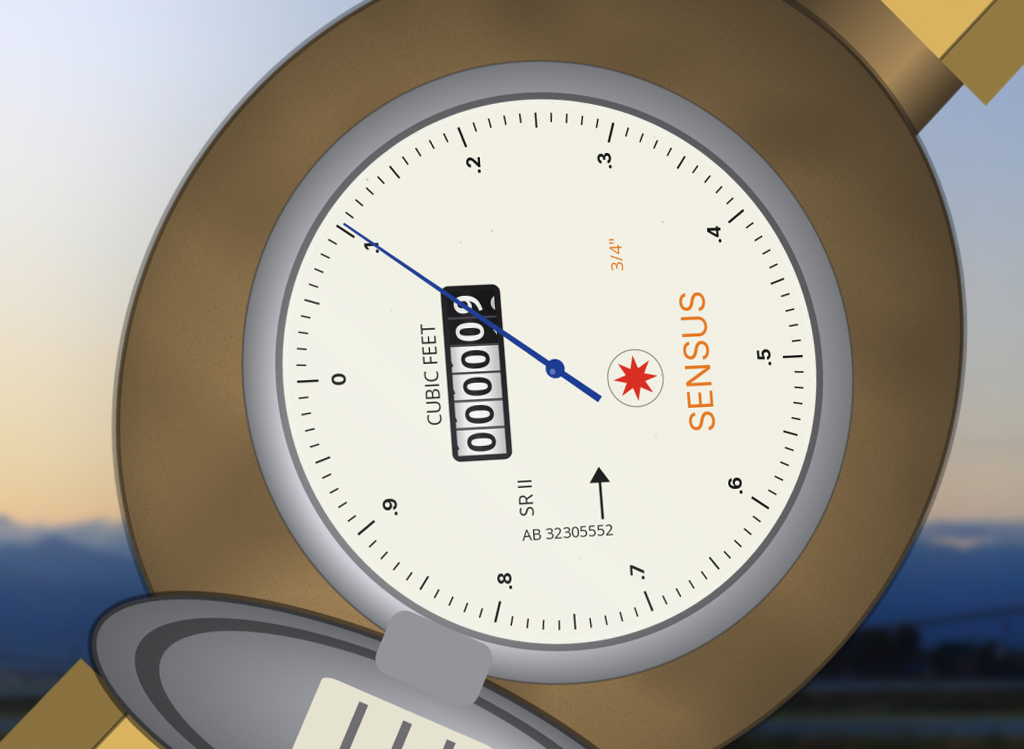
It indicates 9.10,ft³
